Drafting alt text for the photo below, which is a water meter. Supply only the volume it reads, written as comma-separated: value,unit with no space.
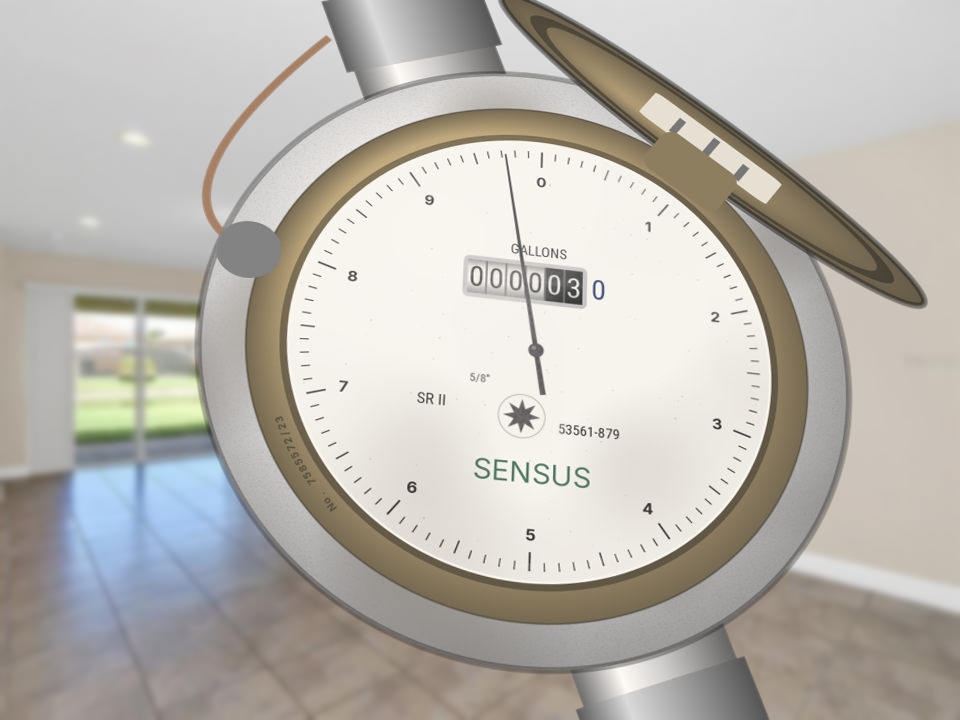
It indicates 29.7,gal
